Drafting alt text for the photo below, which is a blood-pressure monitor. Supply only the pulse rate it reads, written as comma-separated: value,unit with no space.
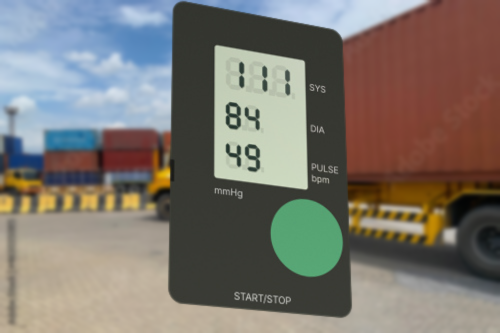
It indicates 49,bpm
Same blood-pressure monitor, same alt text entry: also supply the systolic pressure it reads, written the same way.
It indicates 111,mmHg
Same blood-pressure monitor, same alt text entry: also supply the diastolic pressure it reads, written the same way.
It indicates 84,mmHg
